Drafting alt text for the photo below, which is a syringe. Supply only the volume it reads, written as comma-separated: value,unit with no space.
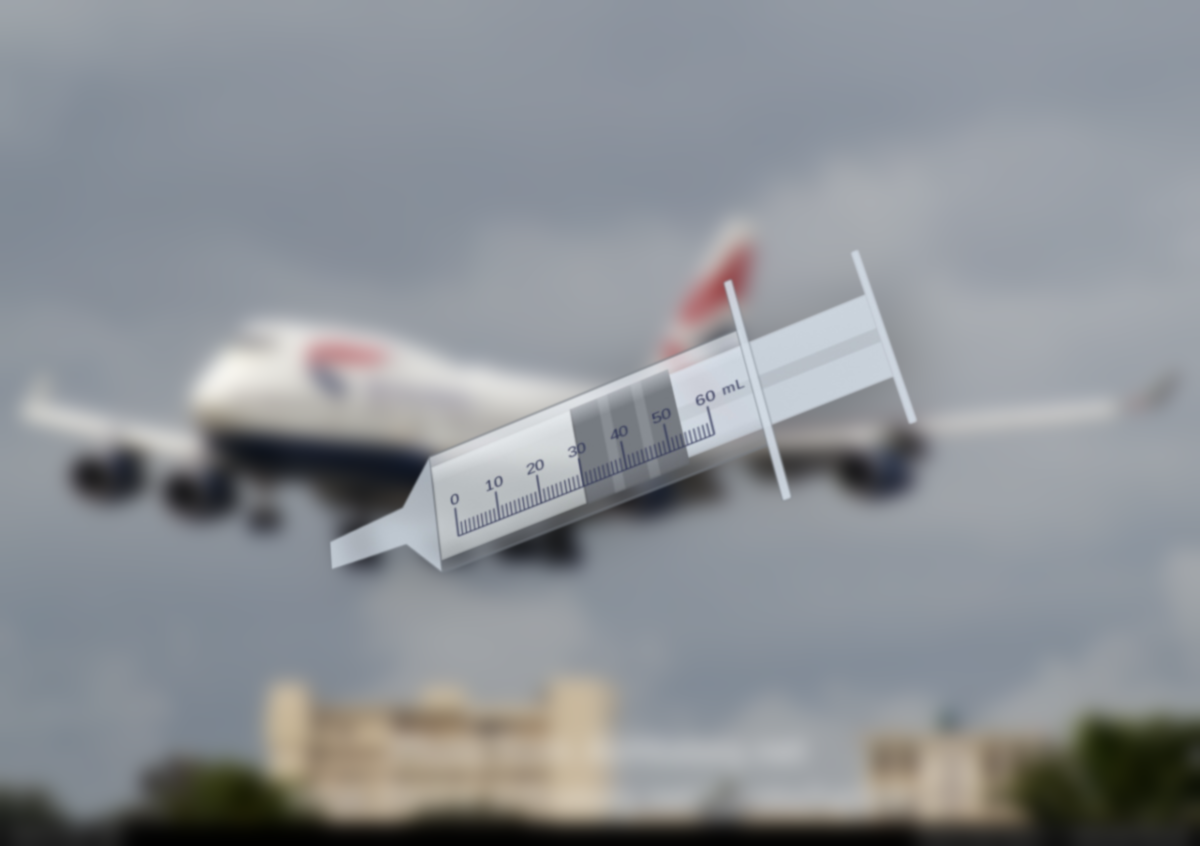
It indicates 30,mL
